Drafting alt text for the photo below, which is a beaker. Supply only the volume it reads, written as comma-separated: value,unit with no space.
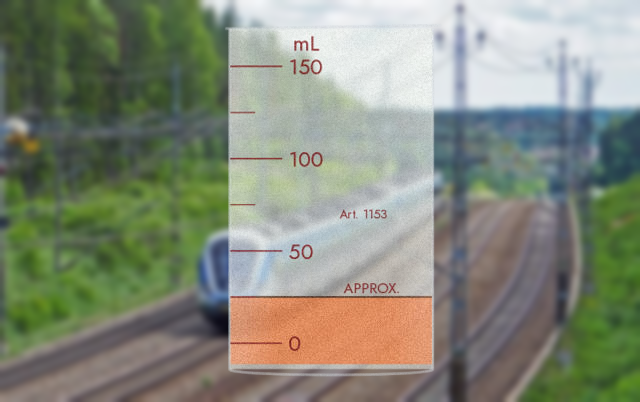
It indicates 25,mL
